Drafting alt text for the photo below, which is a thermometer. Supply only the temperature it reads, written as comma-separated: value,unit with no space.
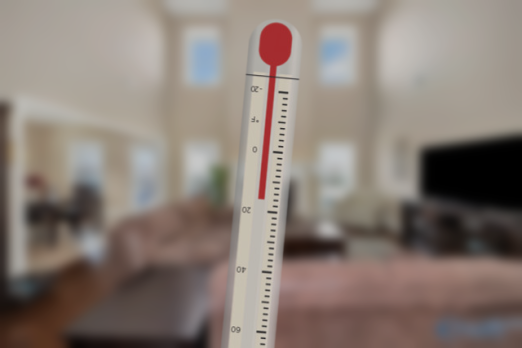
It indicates 16,°F
